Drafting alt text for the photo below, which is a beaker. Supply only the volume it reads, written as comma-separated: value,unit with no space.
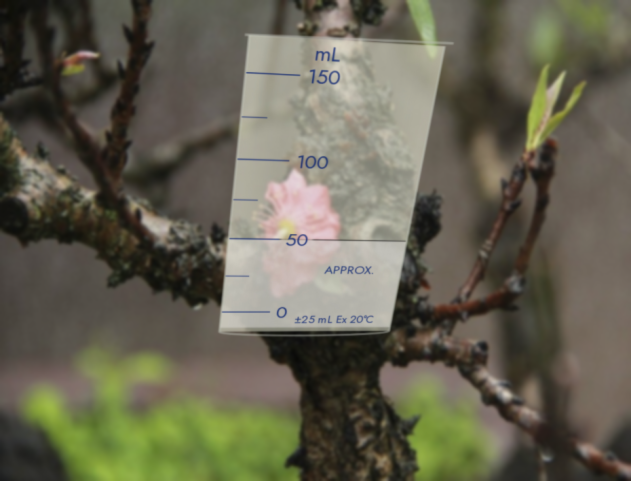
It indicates 50,mL
